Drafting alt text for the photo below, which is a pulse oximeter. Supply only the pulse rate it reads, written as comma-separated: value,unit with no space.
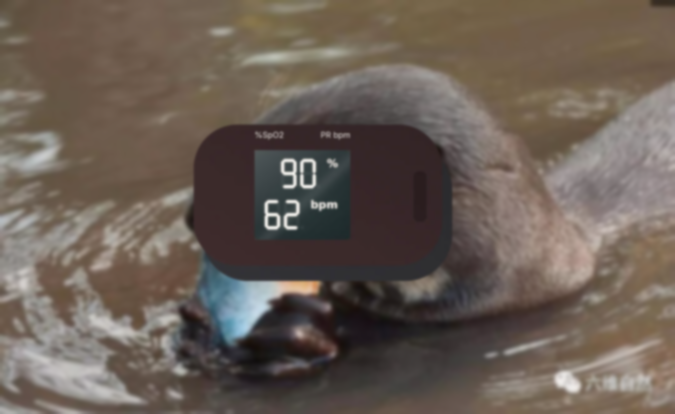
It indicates 62,bpm
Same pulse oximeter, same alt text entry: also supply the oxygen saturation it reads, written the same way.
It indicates 90,%
